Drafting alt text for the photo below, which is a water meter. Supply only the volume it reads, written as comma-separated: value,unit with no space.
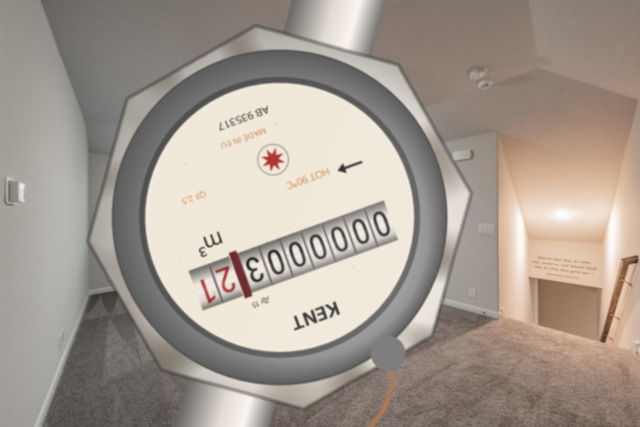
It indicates 3.21,m³
